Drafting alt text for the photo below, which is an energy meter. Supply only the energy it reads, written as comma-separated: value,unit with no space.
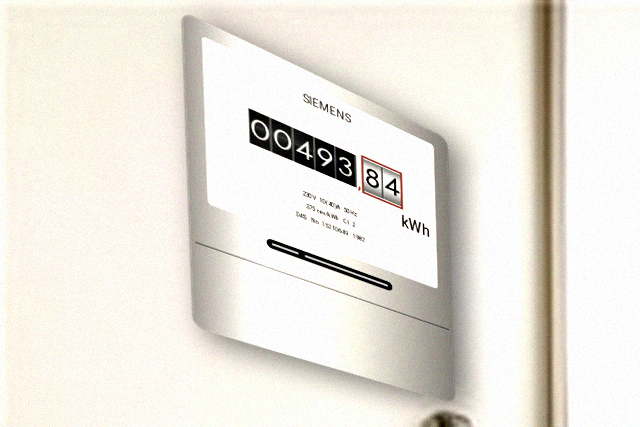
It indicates 493.84,kWh
